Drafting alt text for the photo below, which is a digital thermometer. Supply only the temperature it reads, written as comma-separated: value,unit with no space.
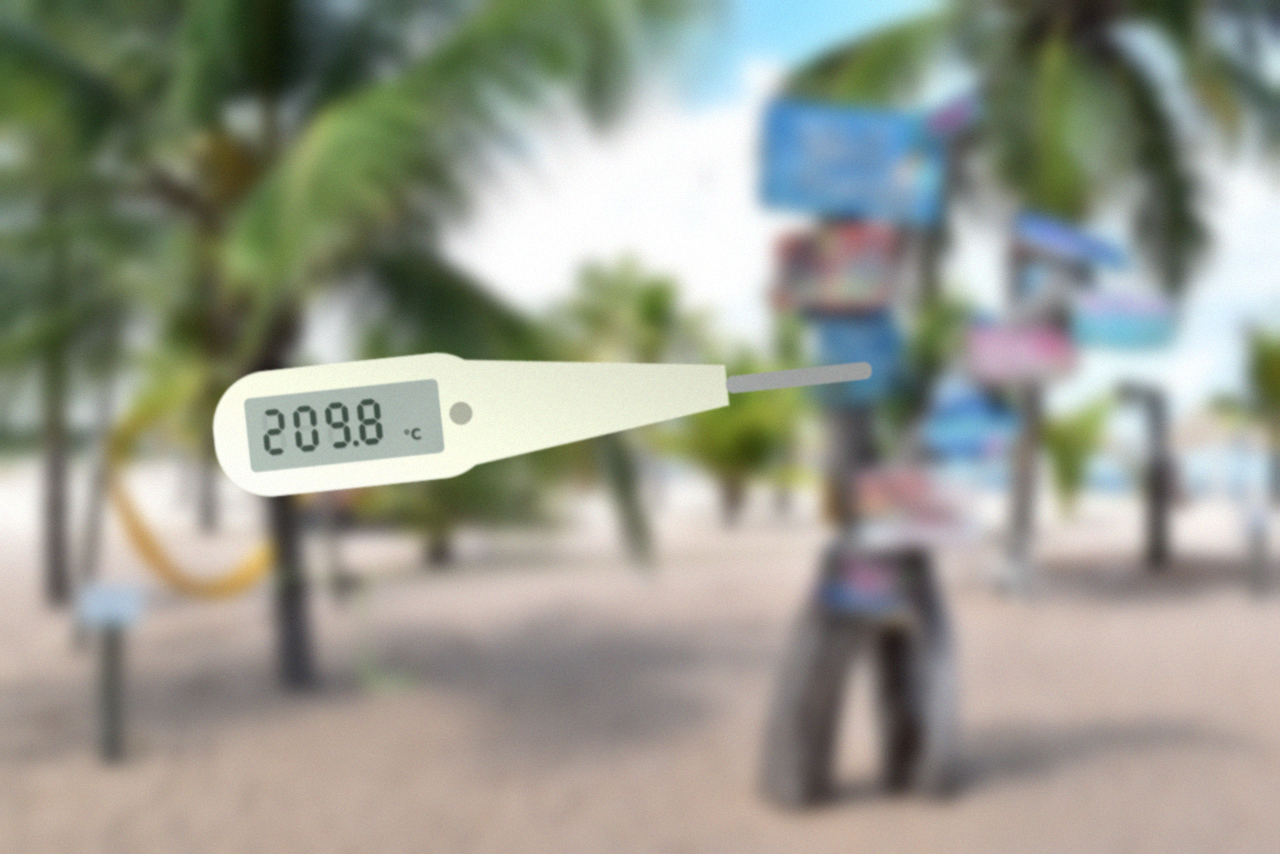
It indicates 209.8,°C
